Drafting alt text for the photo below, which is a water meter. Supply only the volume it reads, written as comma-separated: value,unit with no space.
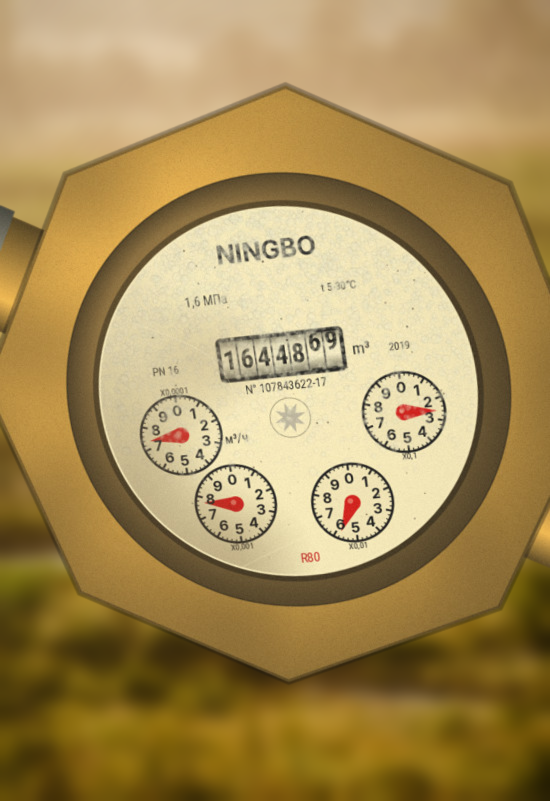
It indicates 1644869.2577,m³
